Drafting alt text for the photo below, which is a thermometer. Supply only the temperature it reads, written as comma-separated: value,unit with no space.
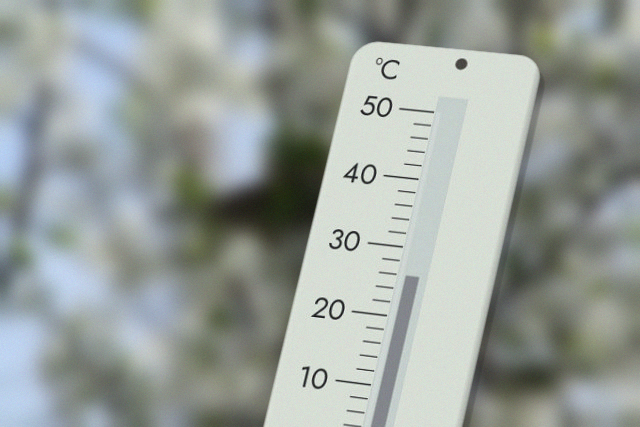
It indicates 26,°C
